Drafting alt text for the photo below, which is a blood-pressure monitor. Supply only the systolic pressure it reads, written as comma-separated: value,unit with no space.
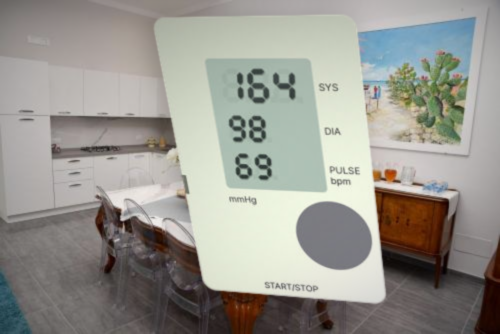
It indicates 164,mmHg
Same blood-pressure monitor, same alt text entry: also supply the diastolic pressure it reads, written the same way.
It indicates 98,mmHg
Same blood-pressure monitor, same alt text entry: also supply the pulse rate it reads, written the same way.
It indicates 69,bpm
